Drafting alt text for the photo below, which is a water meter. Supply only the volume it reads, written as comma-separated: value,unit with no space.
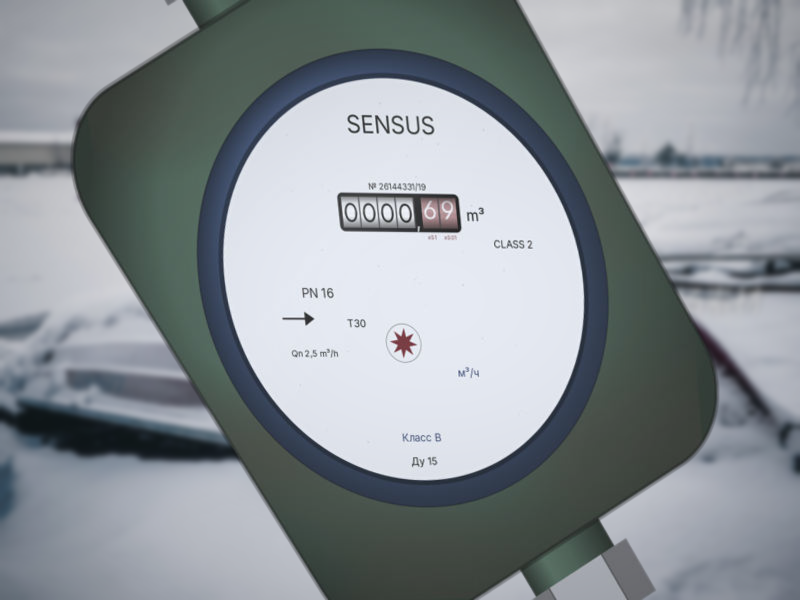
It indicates 0.69,m³
